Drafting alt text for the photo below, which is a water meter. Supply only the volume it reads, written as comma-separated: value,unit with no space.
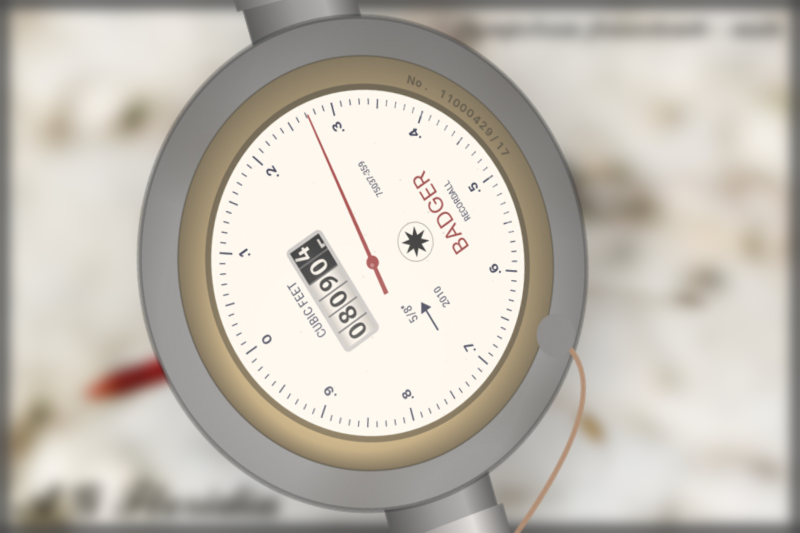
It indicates 80904.27,ft³
